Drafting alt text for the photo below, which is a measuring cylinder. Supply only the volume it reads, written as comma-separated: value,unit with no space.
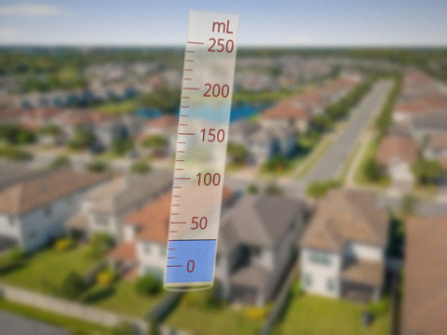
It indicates 30,mL
